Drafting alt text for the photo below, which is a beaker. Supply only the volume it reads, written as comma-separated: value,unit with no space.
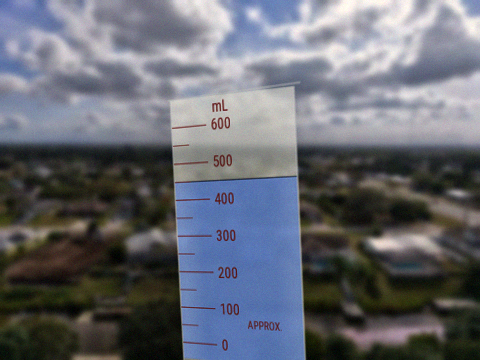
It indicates 450,mL
